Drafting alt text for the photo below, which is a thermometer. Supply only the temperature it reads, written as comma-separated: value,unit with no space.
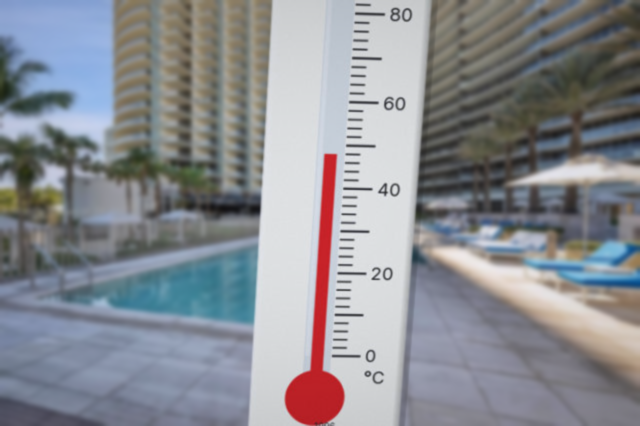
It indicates 48,°C
